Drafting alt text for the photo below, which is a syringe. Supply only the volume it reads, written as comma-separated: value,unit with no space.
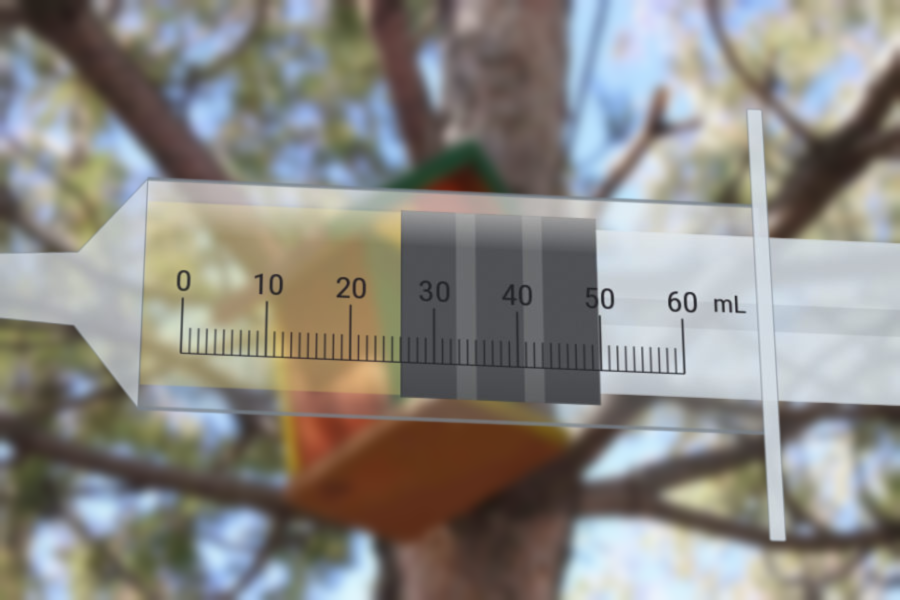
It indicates 26,mL
